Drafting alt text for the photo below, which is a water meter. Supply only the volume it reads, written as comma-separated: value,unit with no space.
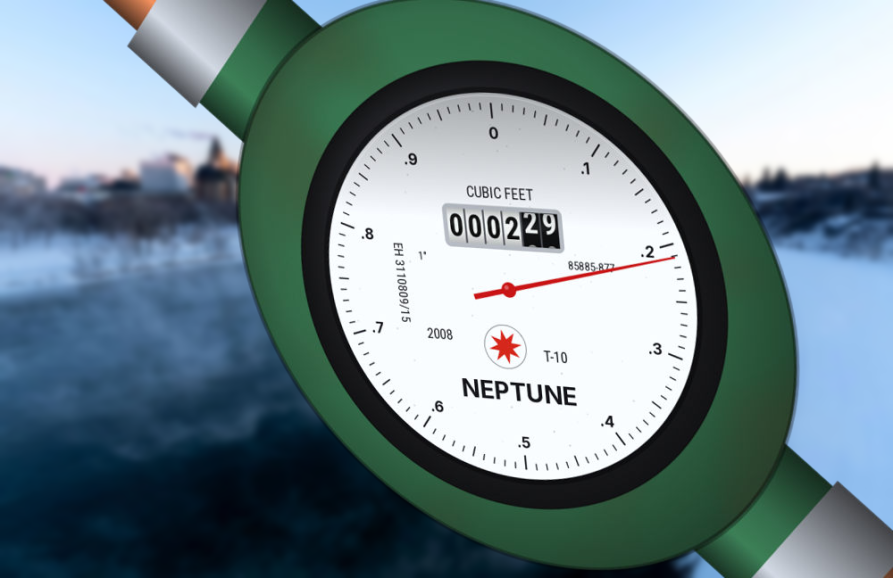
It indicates 229.21,ft³
